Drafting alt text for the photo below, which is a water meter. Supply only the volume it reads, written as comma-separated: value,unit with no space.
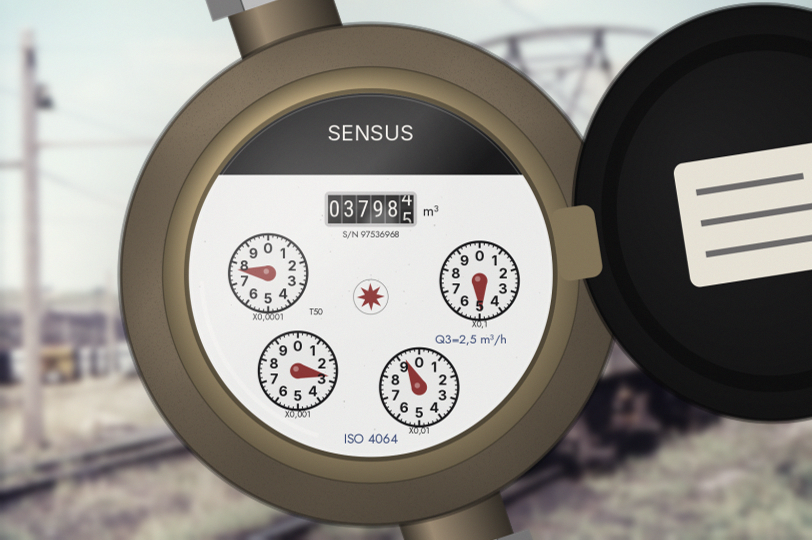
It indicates 37984.4927,m³
